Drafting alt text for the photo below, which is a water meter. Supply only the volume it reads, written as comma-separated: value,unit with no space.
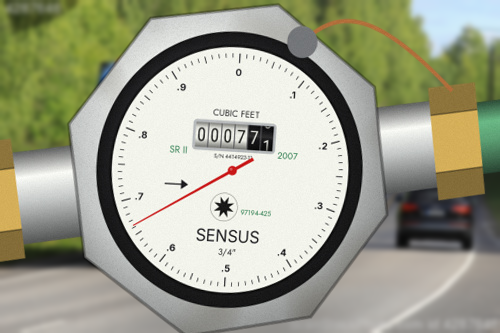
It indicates 770.66,ft³
